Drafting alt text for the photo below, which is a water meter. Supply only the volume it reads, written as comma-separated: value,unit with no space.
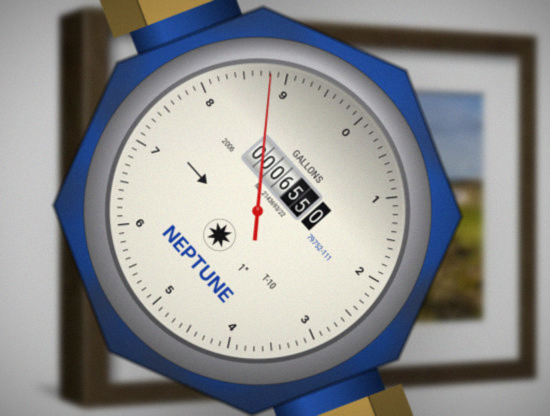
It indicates 6548.8,gal
